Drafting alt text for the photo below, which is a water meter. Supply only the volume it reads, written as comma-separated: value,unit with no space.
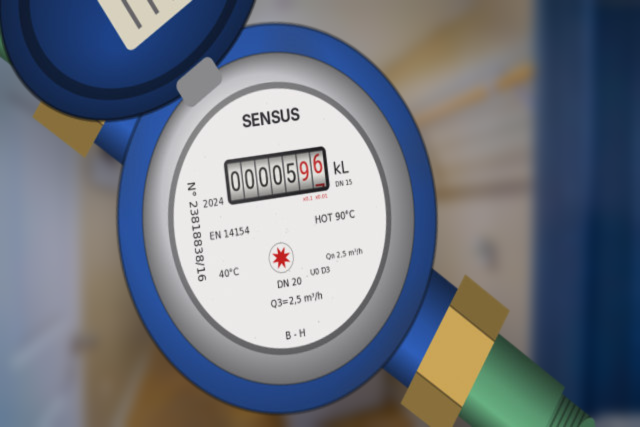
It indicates 5.96,kL
